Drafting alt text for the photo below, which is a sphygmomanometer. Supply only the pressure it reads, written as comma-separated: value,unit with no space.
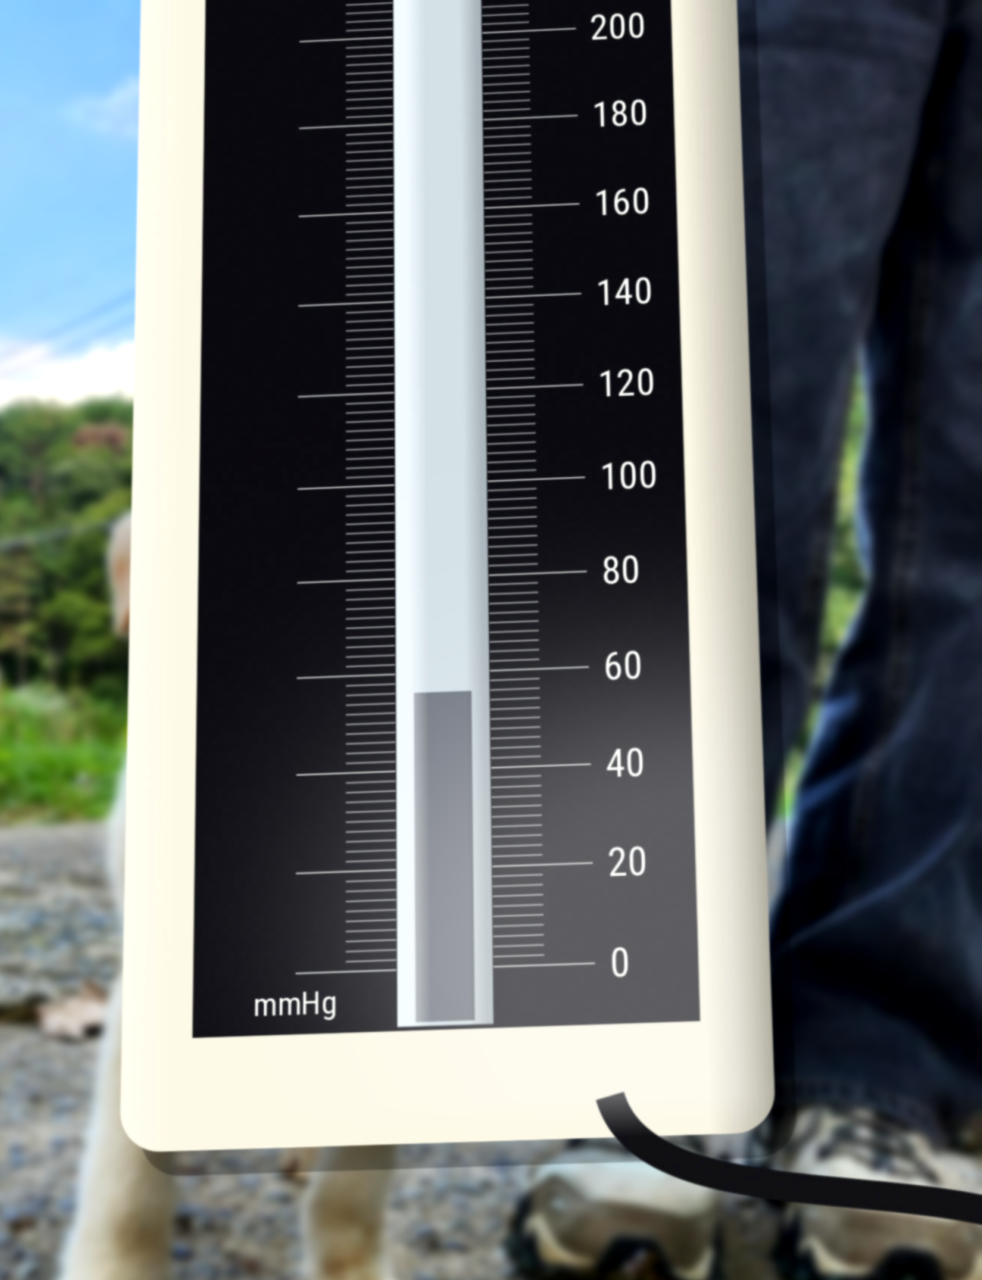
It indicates 56,mmHg
